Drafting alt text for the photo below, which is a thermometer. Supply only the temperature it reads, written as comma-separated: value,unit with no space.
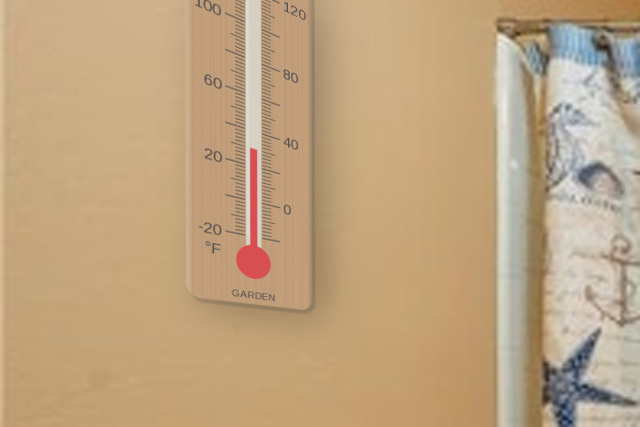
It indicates 30,°F
